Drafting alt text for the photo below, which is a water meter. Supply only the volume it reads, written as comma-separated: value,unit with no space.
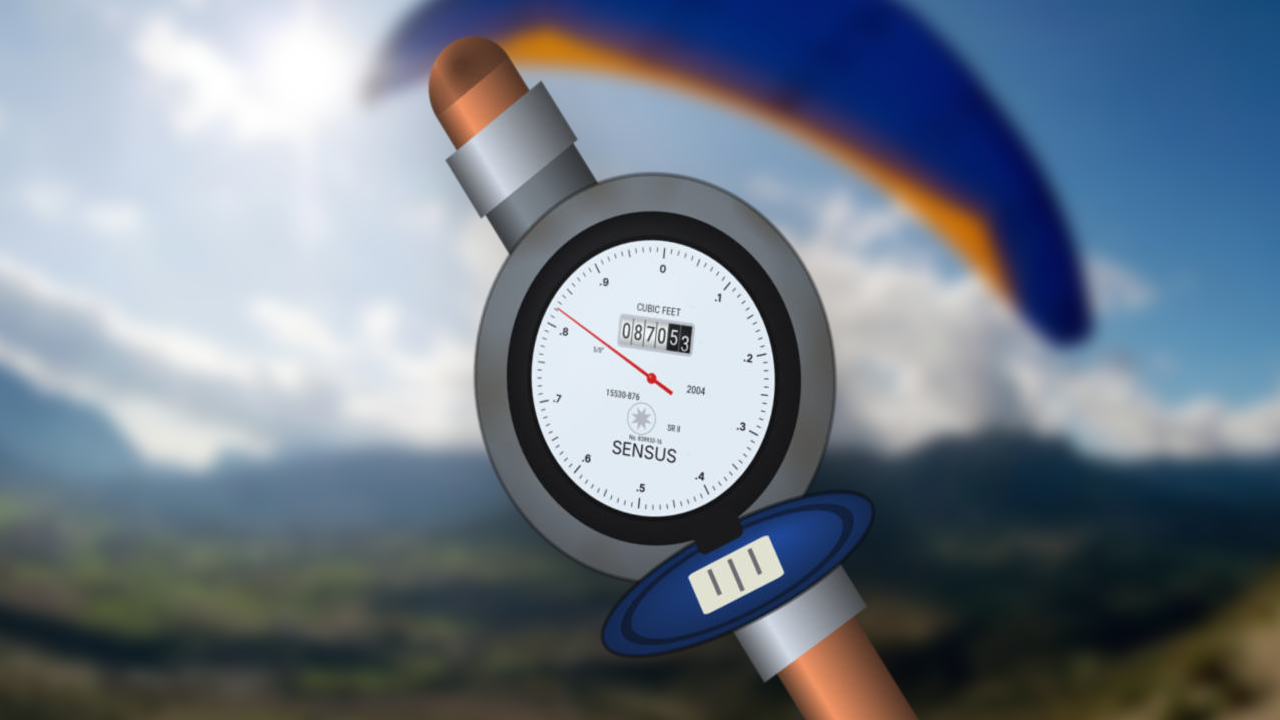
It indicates 87052.82,ft³
